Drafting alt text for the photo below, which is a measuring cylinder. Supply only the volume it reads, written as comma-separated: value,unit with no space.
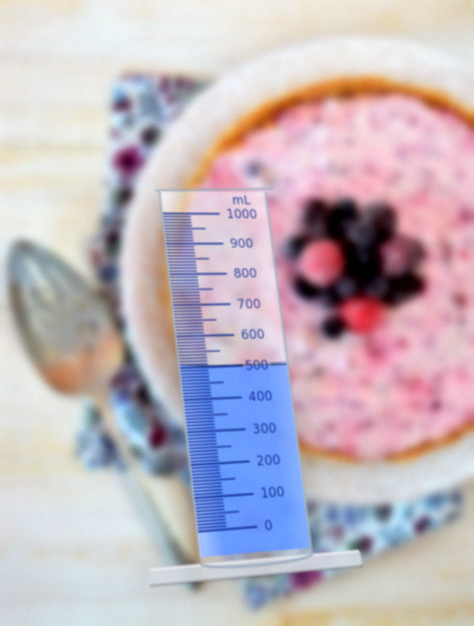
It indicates 500,mL
